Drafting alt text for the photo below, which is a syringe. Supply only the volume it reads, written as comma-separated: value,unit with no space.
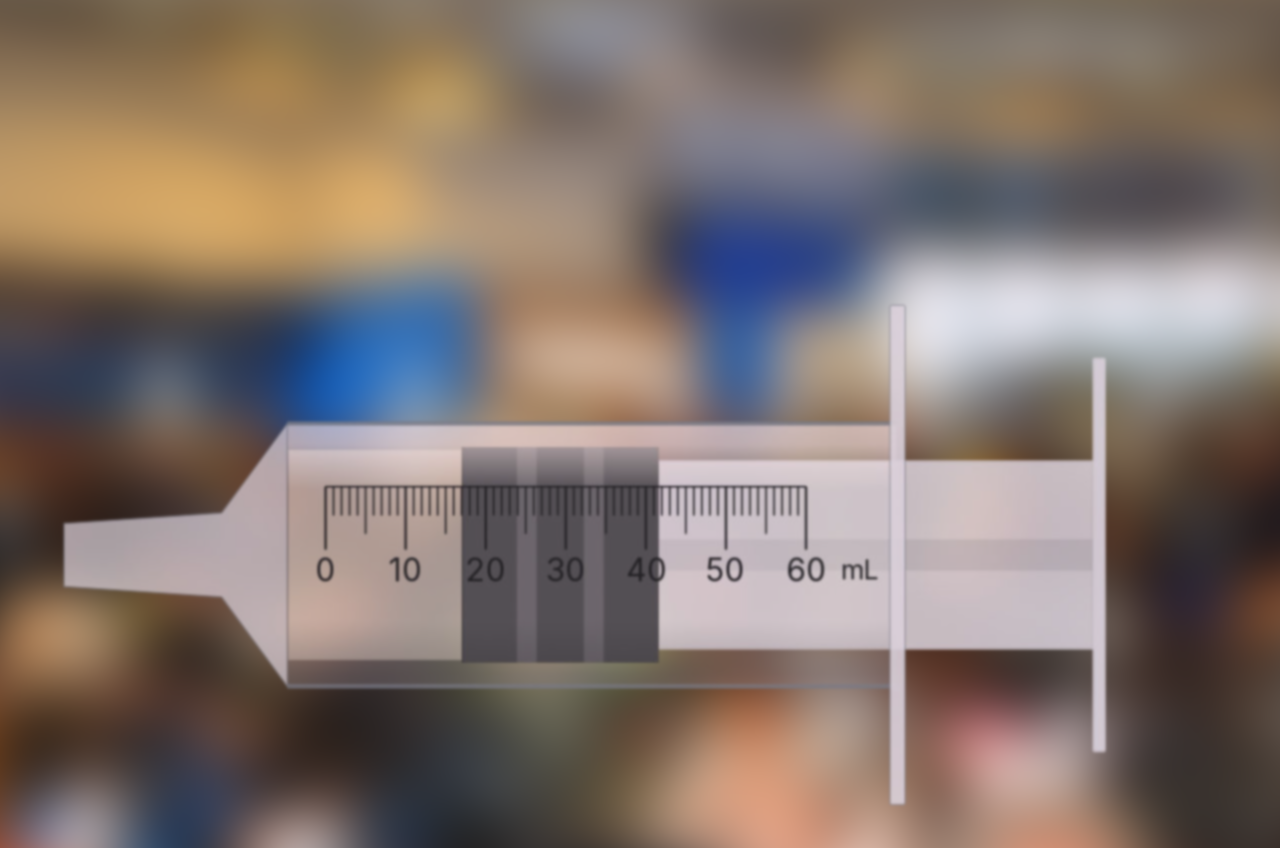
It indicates 17,mL
